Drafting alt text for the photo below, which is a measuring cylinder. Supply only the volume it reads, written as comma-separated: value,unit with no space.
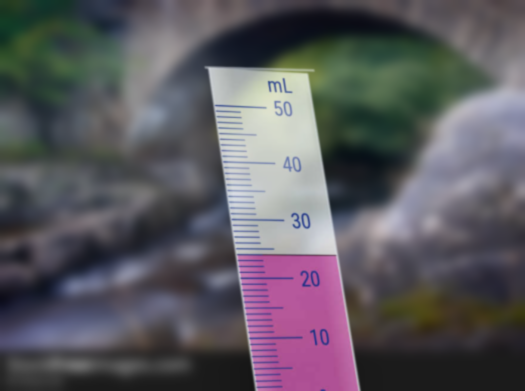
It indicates 24,mL
